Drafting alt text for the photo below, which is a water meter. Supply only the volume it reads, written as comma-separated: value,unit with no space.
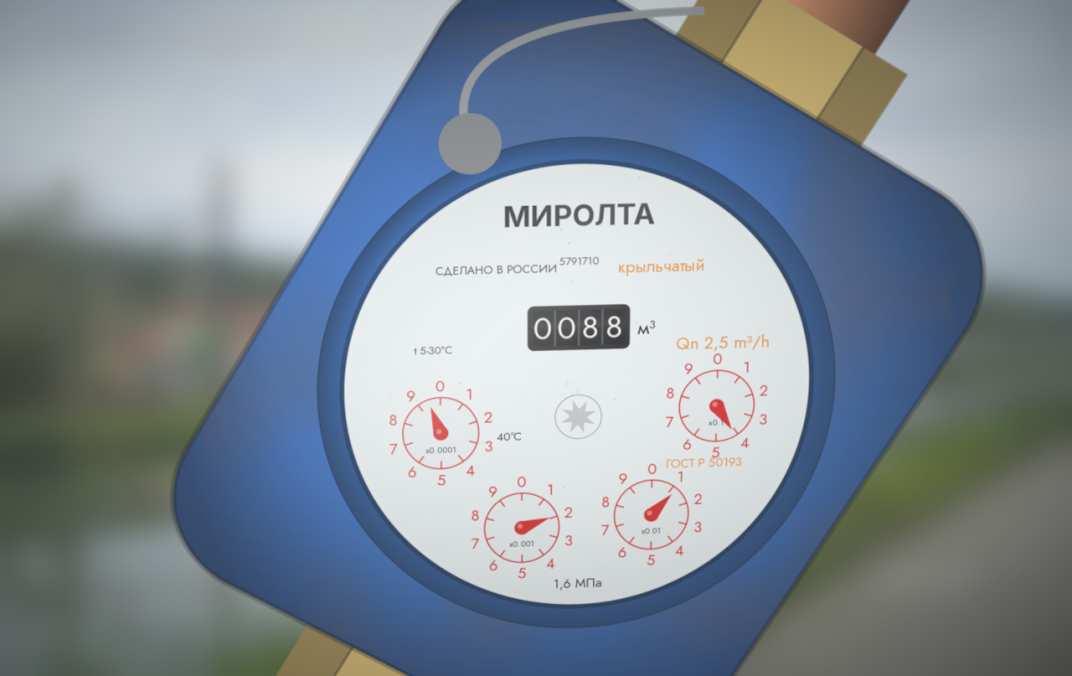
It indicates 88.4119,m³
